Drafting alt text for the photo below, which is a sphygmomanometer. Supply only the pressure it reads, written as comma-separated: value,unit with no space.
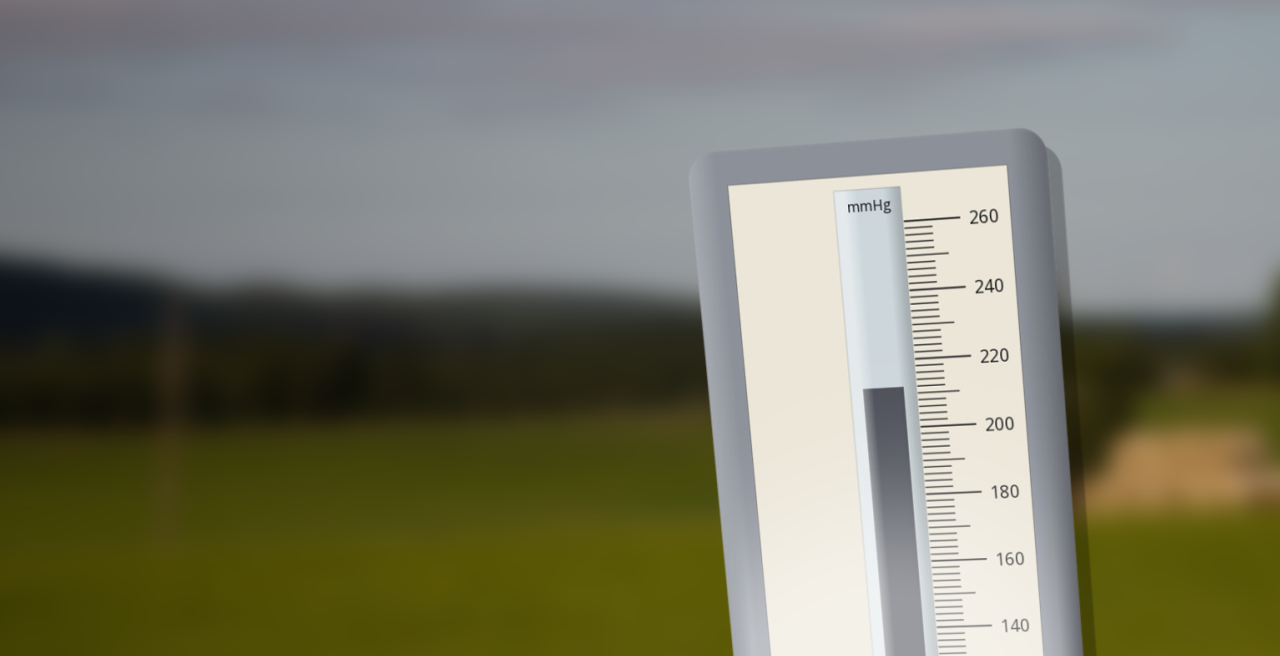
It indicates 212,mmHg
